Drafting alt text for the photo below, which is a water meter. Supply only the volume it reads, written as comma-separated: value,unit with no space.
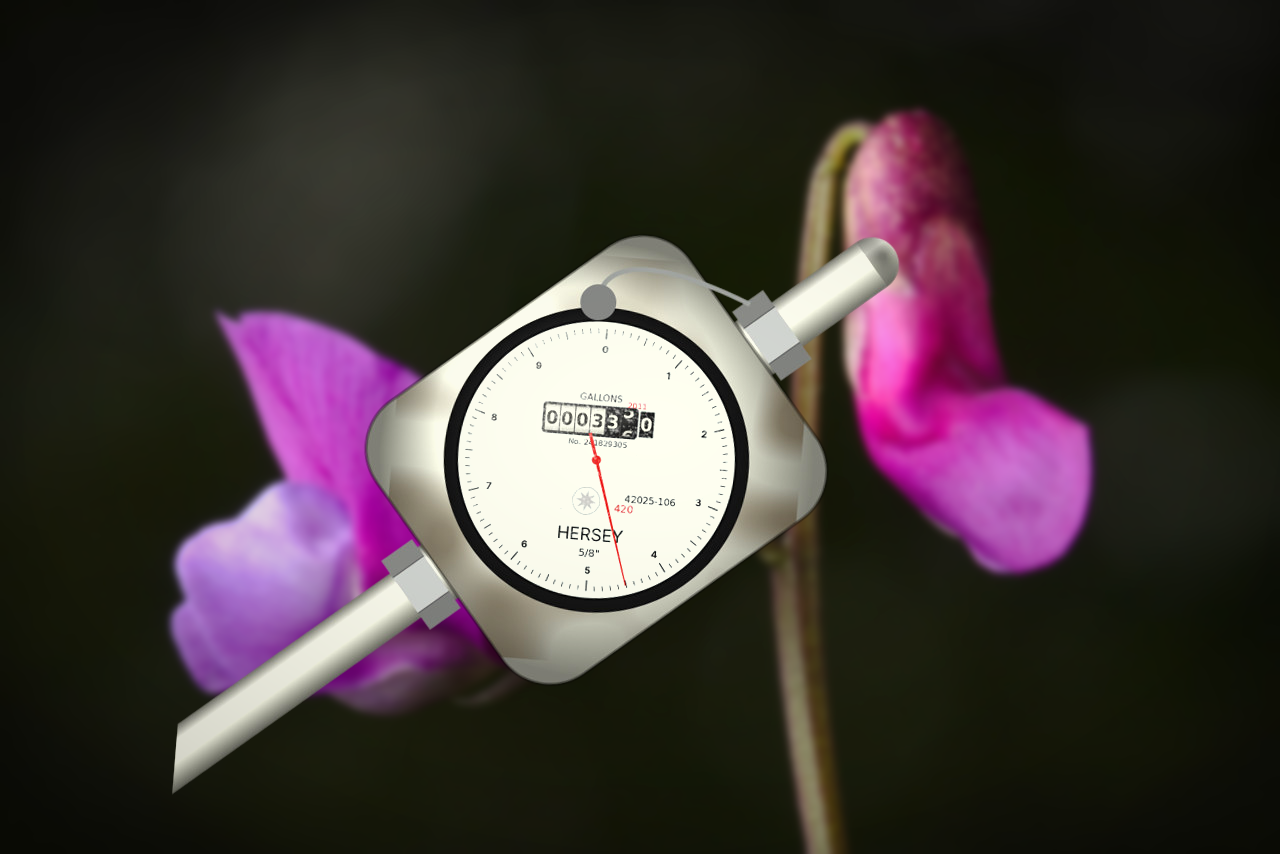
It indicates 3354.5,gal
